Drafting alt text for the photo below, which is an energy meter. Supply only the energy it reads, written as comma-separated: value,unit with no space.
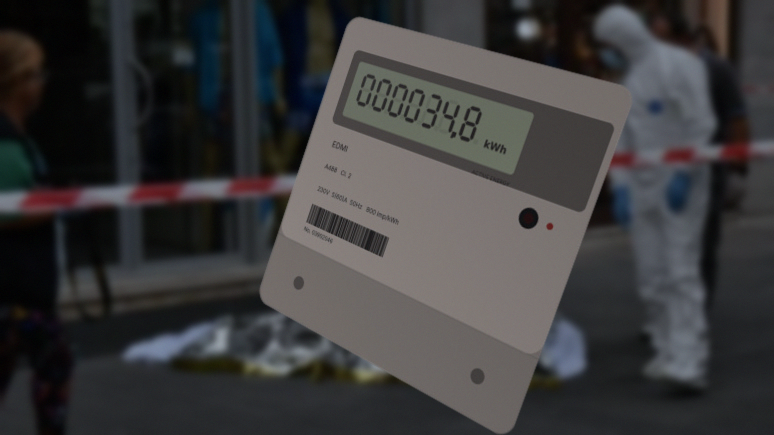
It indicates 34.8,kWh
